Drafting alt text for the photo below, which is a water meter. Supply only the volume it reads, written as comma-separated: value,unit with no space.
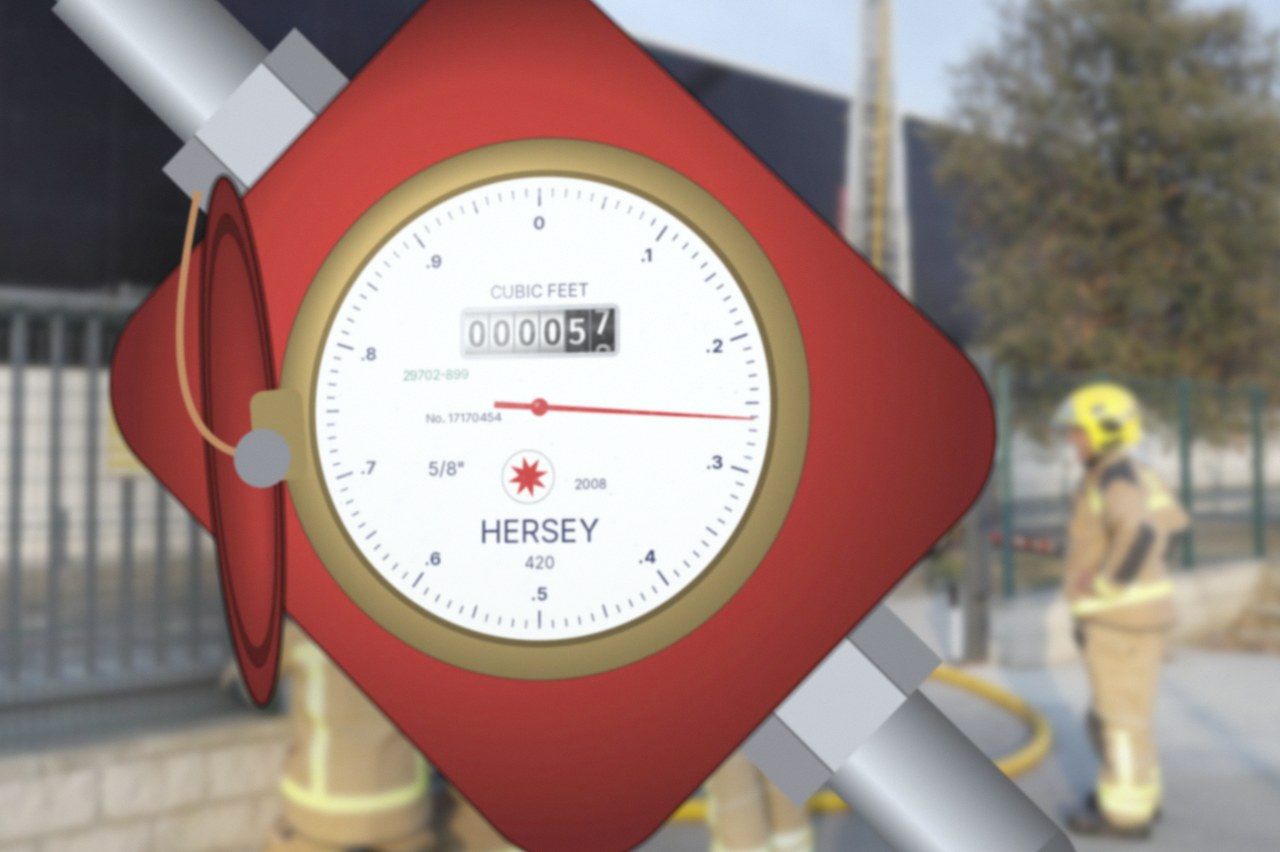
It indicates 57.26,ft³
